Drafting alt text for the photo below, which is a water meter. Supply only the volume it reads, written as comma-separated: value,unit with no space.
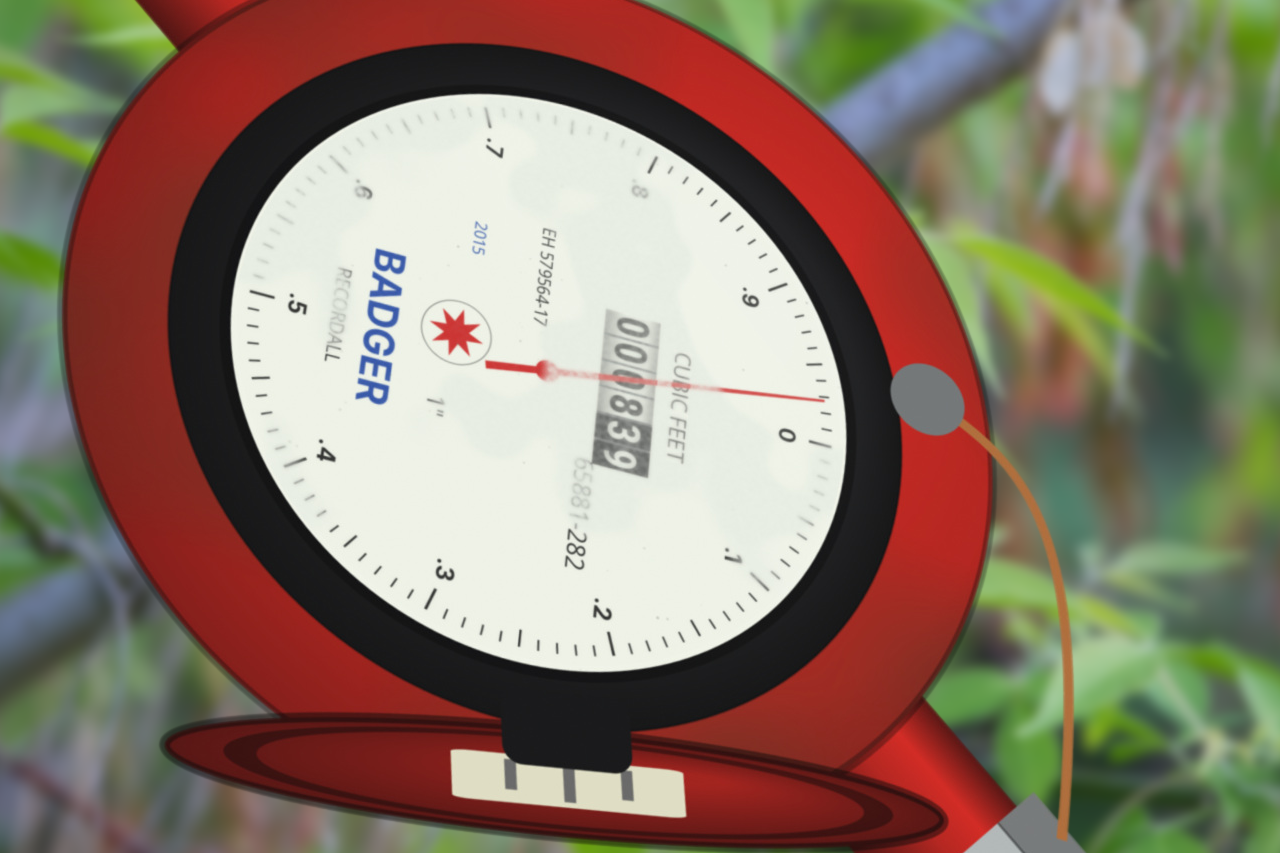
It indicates 838.97,ft³
